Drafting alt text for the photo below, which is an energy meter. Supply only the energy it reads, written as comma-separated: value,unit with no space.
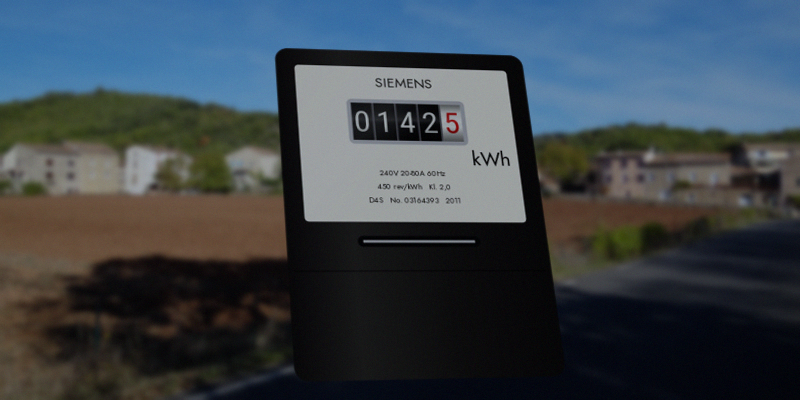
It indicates 142.5,kWh
